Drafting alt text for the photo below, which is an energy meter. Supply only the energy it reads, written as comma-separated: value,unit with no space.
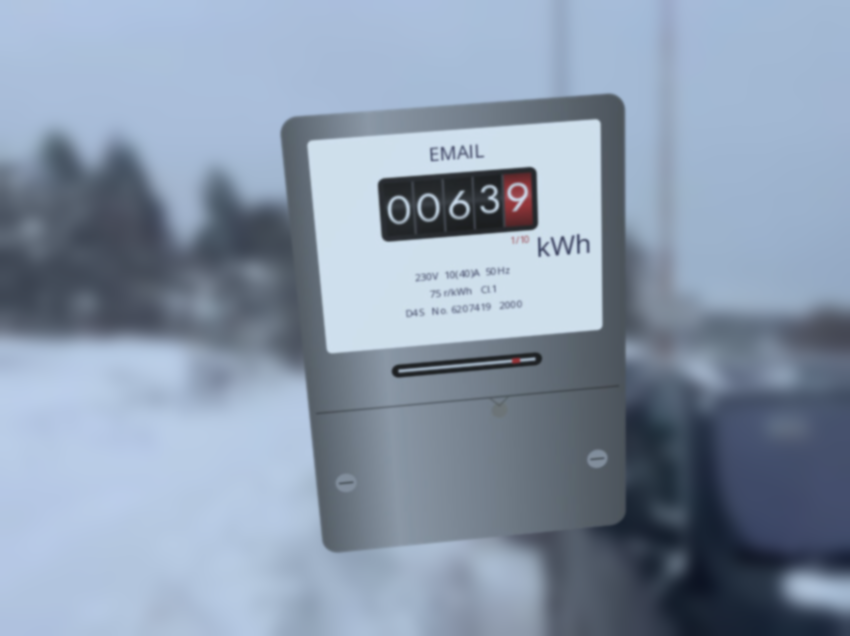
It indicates 63.9,kWh
